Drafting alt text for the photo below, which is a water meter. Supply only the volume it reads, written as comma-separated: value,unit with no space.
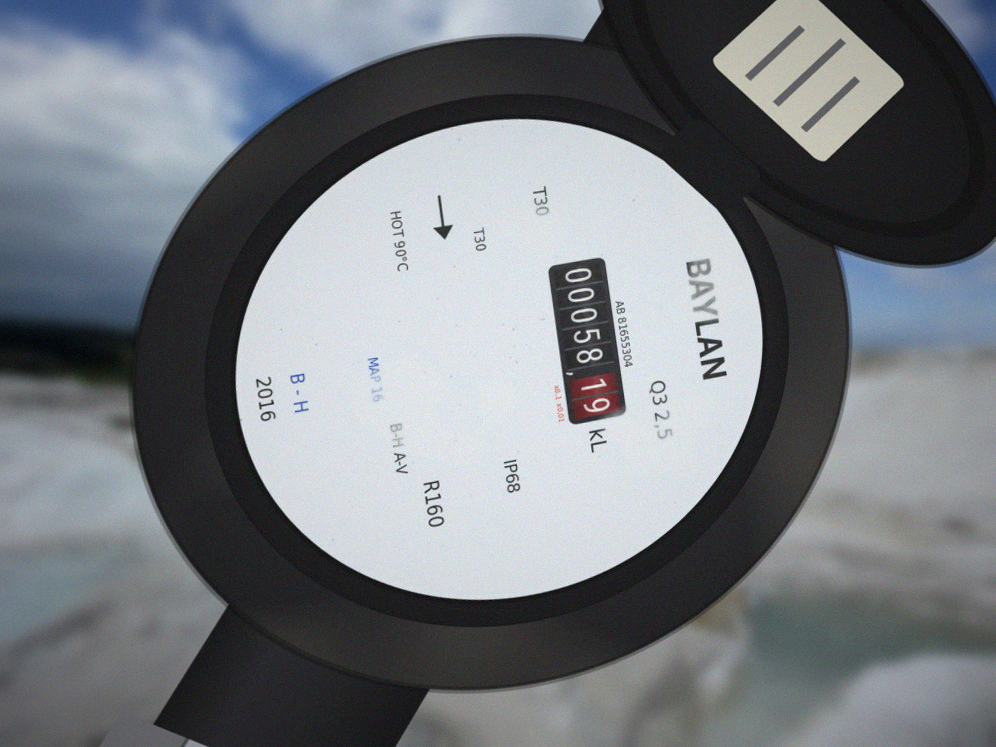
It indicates 58.19,kL
